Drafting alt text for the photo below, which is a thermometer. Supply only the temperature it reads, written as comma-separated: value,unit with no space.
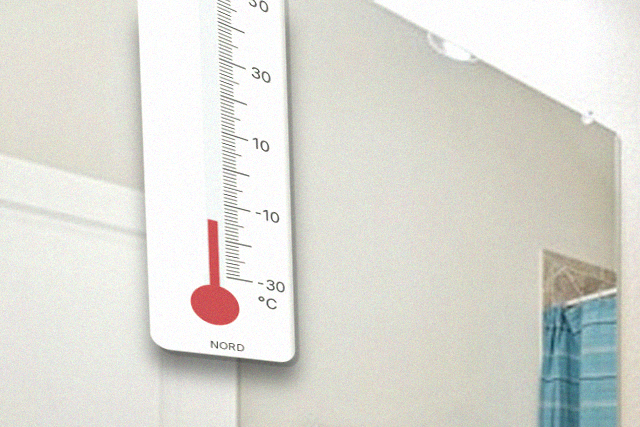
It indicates -15,°C
